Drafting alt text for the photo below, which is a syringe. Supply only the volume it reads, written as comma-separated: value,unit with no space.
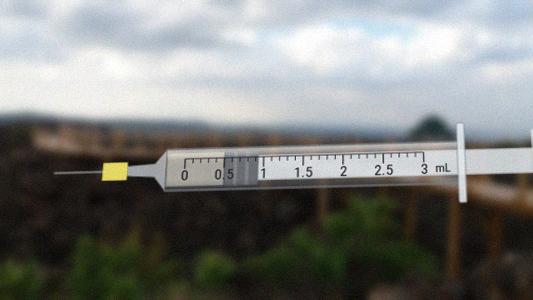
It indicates 0.5,mL
